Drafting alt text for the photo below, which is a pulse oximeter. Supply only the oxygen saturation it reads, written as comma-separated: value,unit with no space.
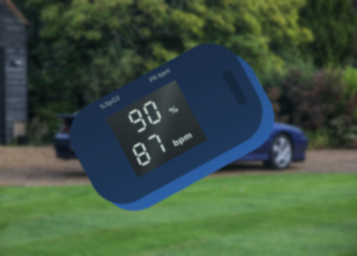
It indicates 90,%
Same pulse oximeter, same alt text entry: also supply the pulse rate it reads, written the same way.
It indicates 87,bpm
